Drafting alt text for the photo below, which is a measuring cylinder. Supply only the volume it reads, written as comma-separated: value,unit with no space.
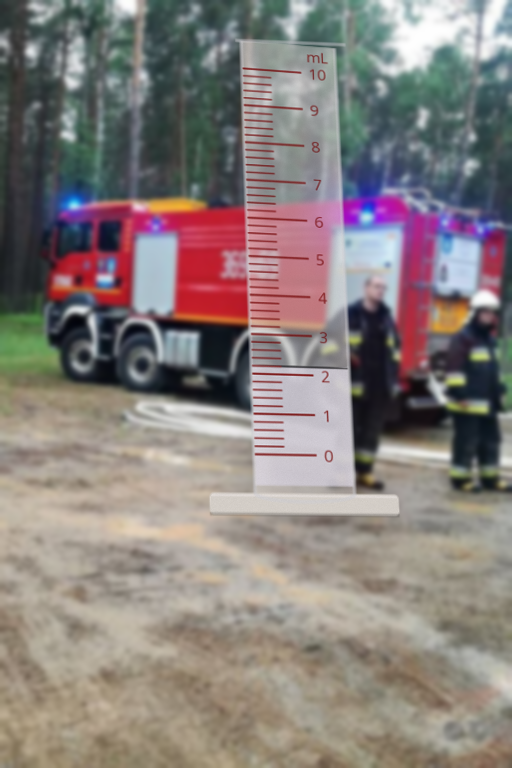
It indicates 2.2,mL
